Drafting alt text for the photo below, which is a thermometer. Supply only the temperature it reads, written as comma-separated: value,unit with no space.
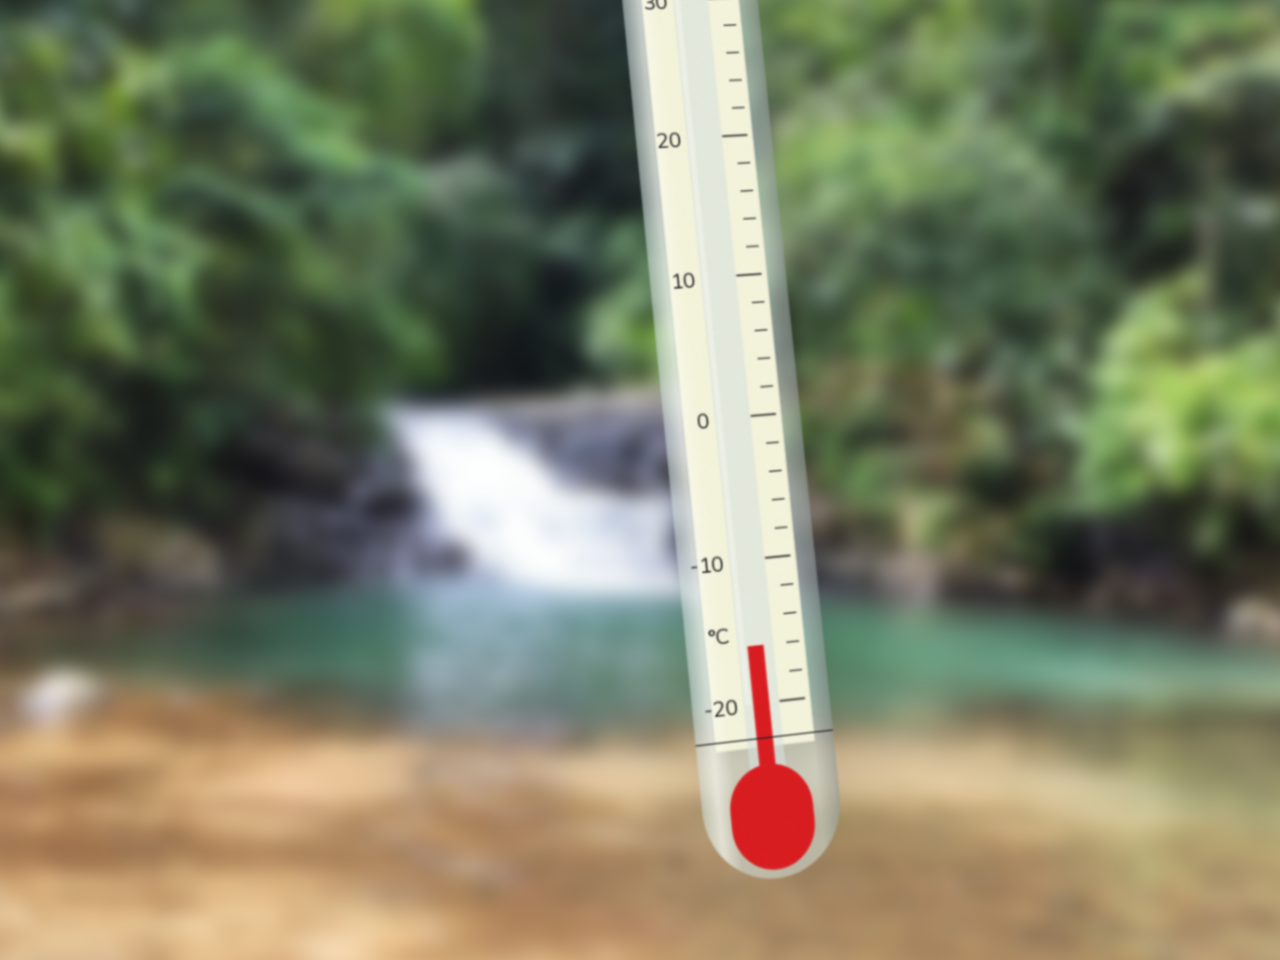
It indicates -16,°C
